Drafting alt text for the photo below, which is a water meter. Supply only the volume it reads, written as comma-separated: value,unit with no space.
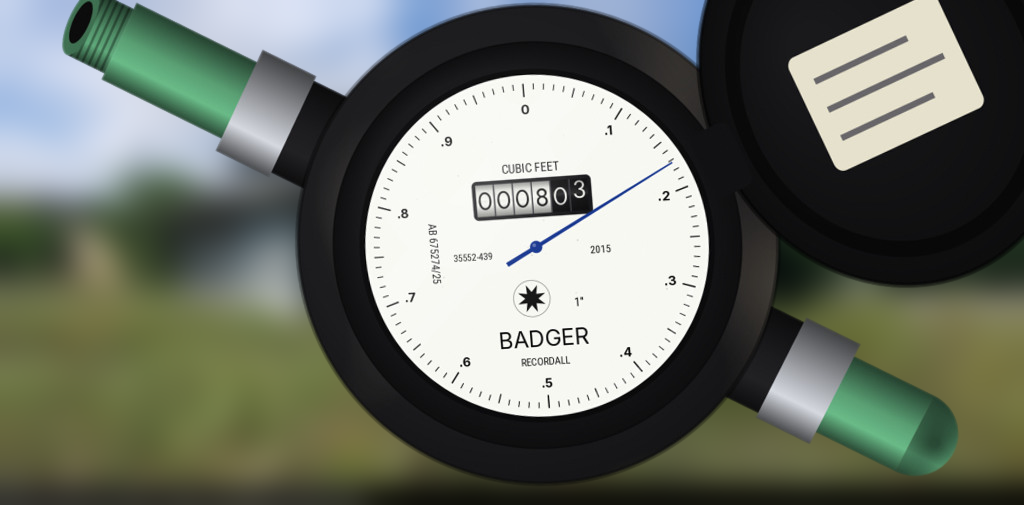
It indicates 803.17,ft³
